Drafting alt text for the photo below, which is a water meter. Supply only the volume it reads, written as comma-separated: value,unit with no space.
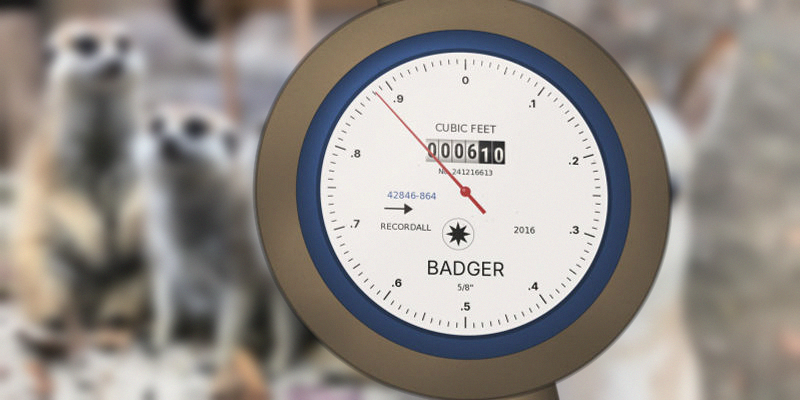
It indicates 609.88,ft³
